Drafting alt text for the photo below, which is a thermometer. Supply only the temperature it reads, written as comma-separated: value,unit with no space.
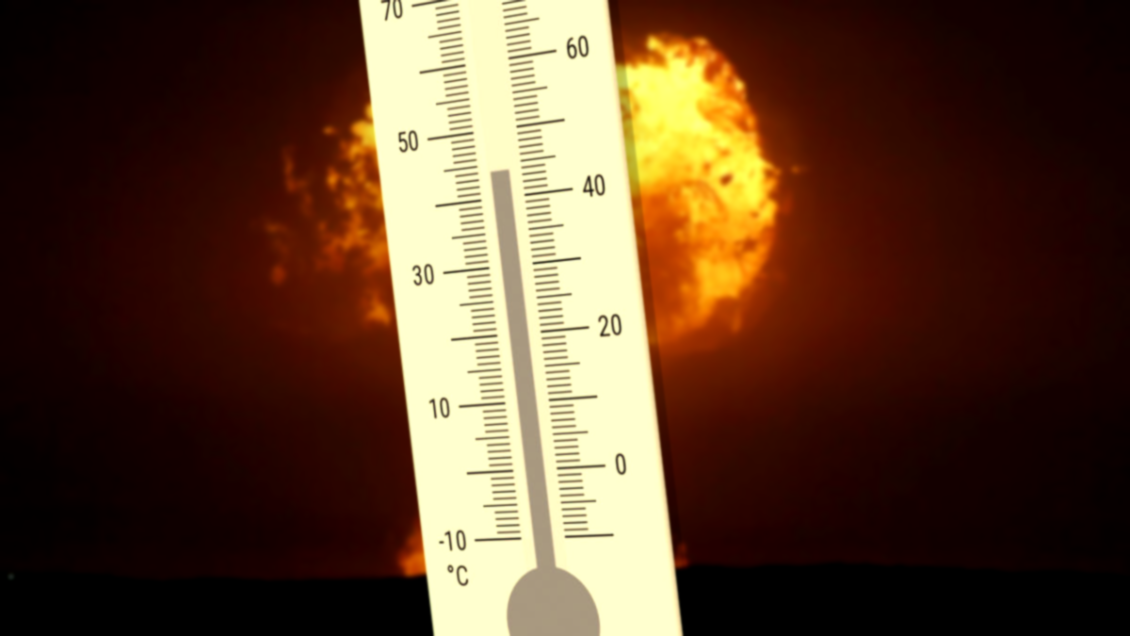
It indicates 44,°C
